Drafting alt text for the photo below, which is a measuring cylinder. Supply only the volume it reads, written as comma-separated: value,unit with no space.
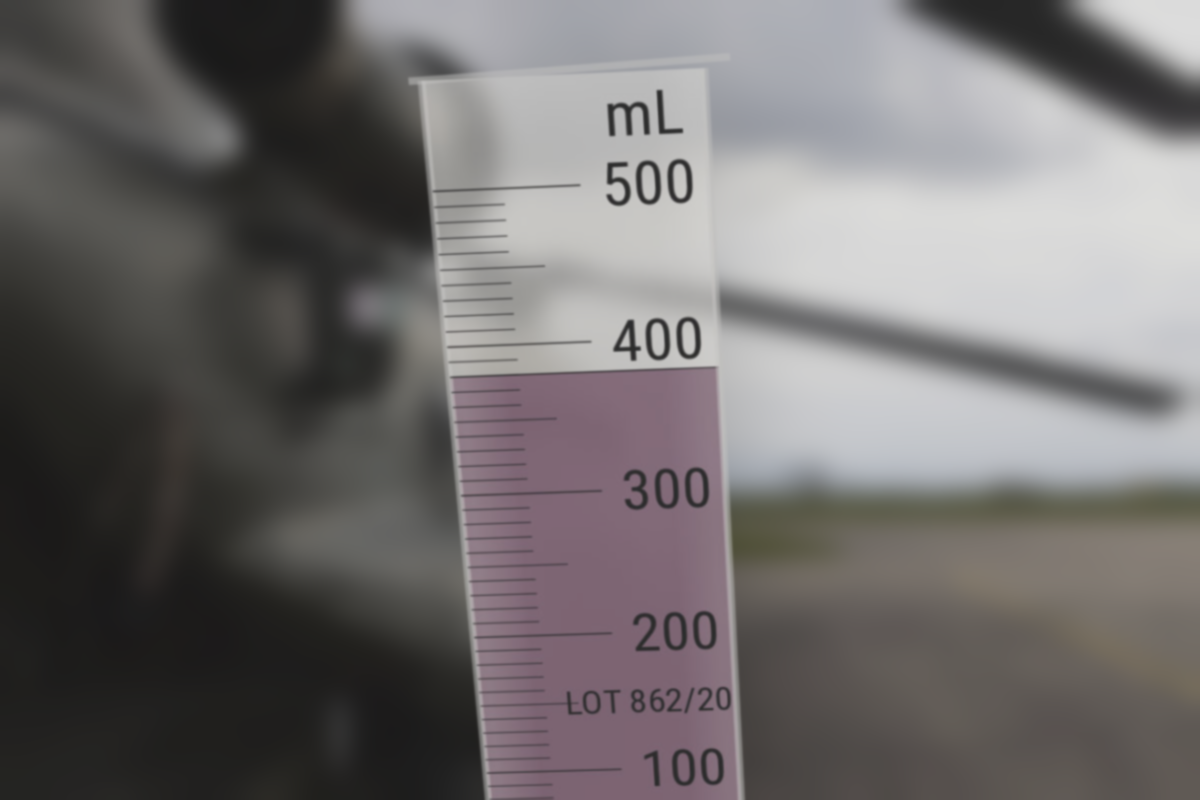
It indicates 380,mL
